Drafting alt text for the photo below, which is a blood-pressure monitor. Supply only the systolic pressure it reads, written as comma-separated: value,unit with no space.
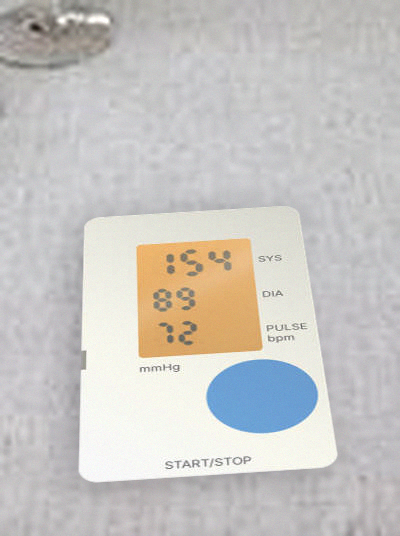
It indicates 154,mmHg
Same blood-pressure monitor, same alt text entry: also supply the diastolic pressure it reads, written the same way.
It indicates 89,mmHg
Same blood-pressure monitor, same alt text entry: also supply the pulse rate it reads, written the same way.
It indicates 72,bpm
